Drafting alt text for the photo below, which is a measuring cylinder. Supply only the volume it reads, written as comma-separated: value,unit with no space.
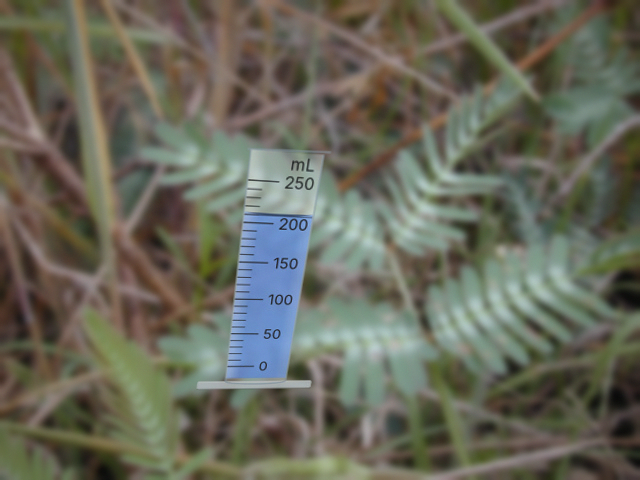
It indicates 210,mL
